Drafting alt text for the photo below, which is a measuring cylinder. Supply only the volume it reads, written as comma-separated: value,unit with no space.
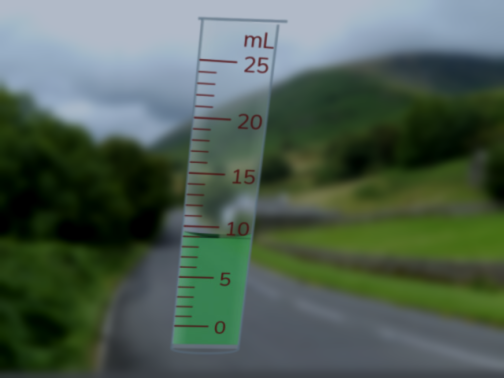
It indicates 9,mL
